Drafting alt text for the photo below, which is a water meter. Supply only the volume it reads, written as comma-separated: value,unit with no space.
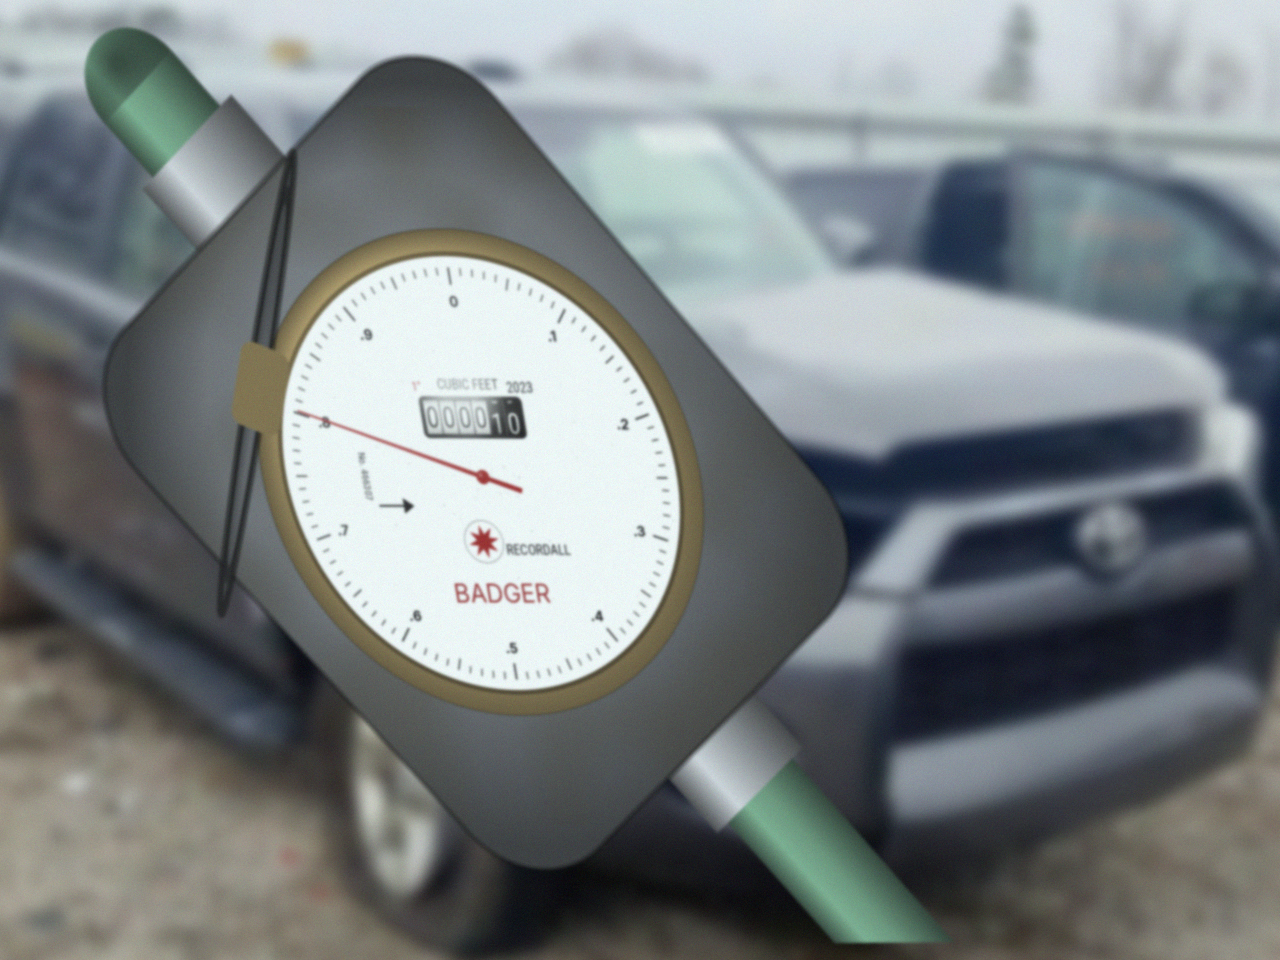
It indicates 9.80,ft³
